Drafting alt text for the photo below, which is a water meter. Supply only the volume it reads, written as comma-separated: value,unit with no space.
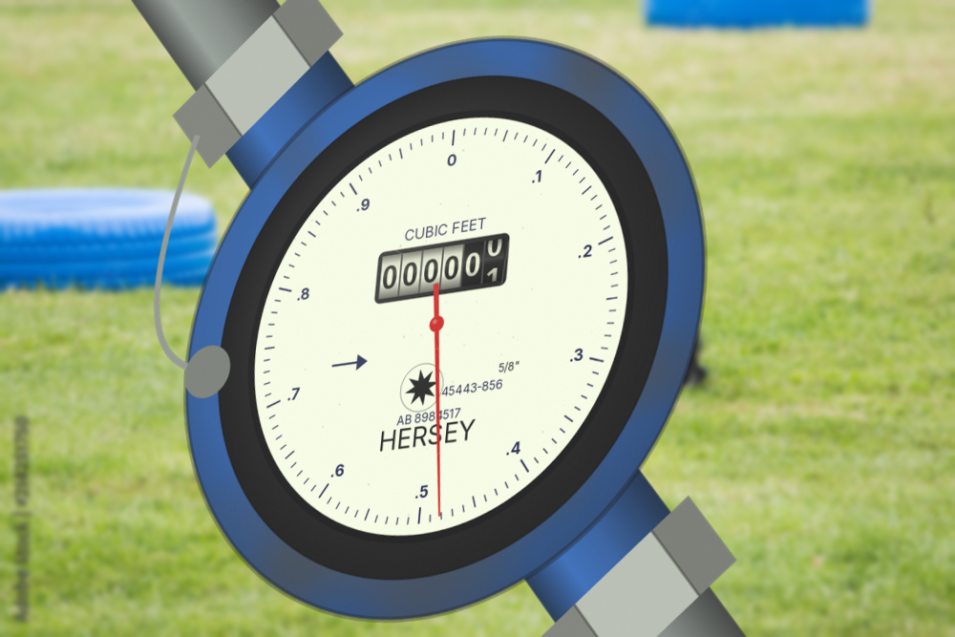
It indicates 0.48,ft³
